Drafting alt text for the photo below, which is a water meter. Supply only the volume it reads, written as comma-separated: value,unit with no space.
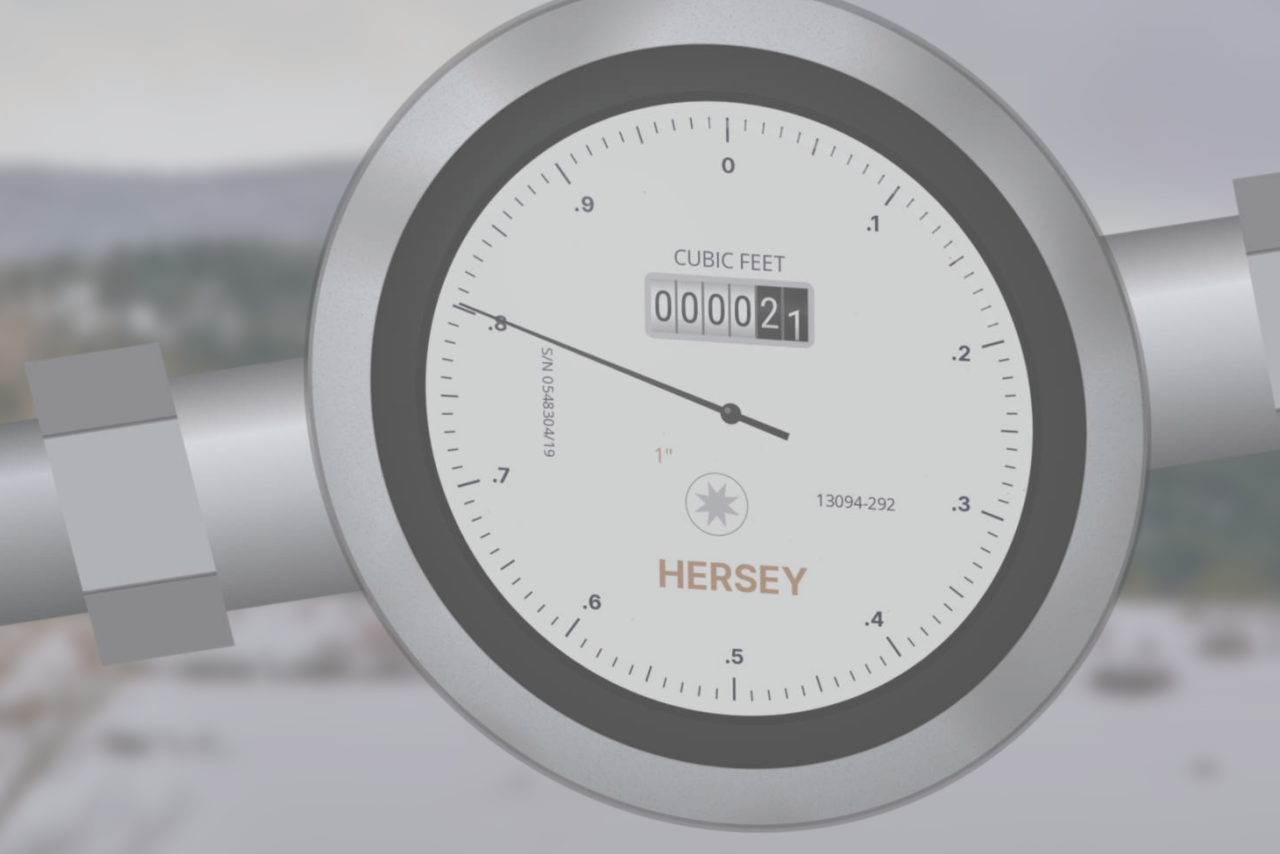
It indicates 20.80,ft³
